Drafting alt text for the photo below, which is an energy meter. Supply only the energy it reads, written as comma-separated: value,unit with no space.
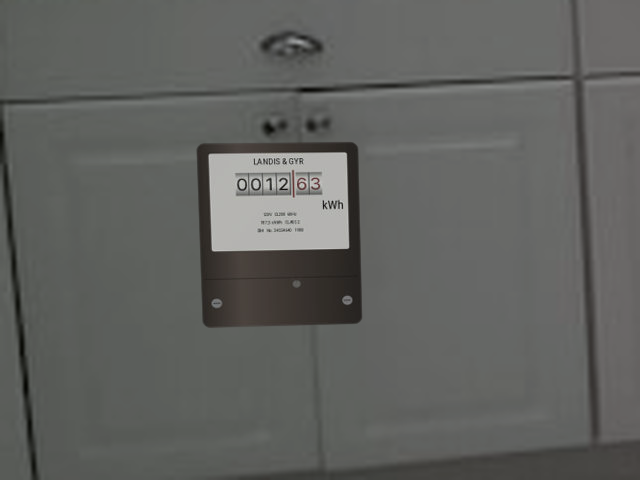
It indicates 12.63,kWh
